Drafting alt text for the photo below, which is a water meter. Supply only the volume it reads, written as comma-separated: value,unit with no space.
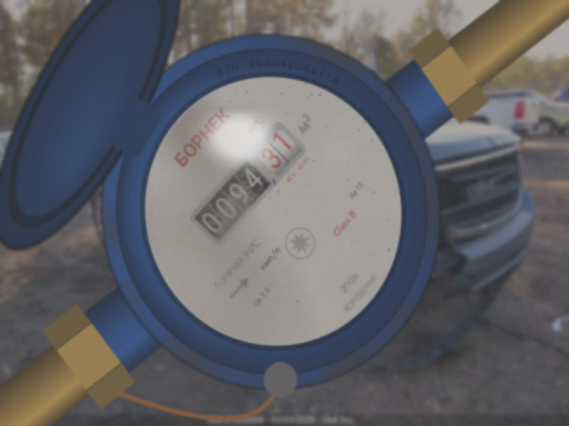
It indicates 94.31,m³
